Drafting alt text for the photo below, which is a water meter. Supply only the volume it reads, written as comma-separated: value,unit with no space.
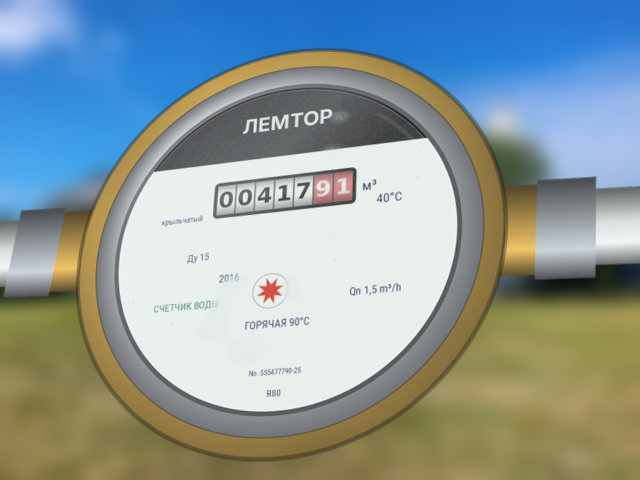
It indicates 417.91,m³
